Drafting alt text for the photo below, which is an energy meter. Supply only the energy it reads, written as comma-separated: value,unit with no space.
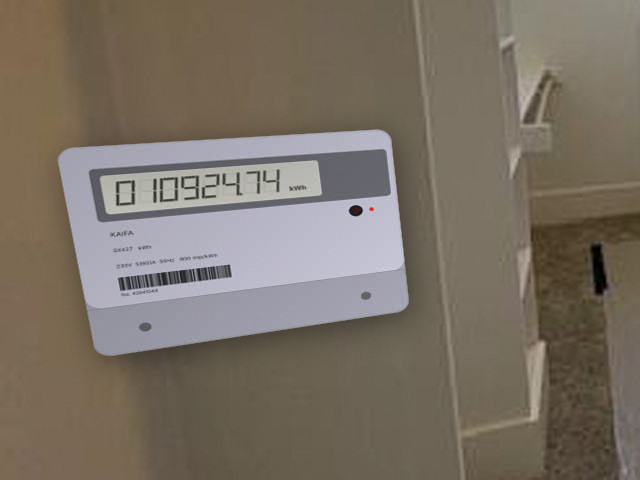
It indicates 10924.74,kWh
